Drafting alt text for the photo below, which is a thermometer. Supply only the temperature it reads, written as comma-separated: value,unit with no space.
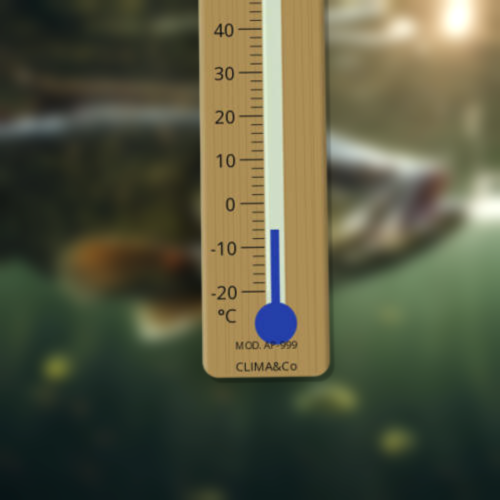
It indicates -6,°C
